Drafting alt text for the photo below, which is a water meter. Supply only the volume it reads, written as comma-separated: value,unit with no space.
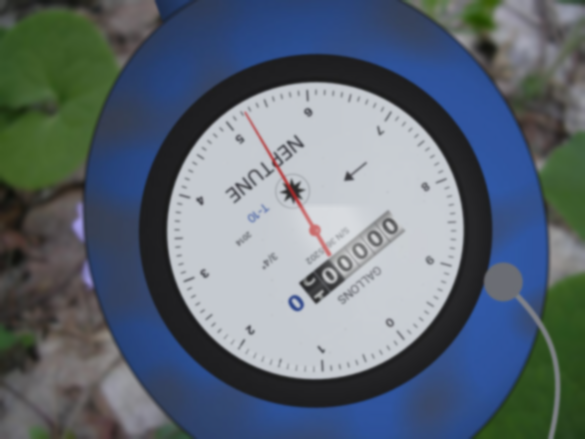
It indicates 15.2,gal
